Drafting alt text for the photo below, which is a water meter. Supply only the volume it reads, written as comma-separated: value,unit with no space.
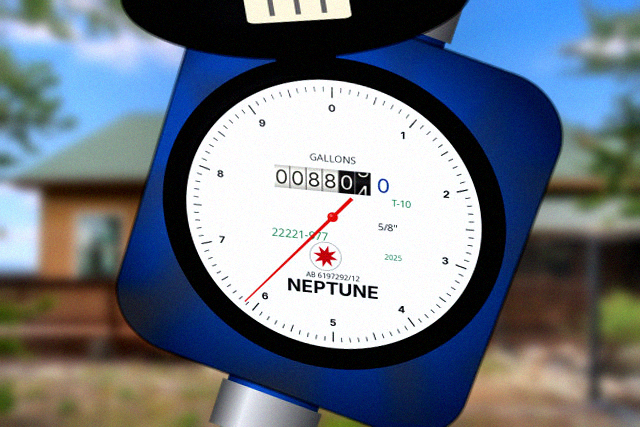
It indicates 88036.1,gal
